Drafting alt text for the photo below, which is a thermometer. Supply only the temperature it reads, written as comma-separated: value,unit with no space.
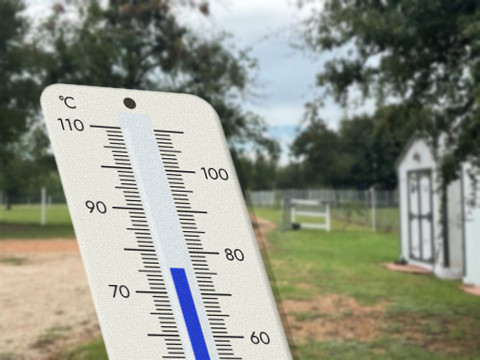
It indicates 76,°C
